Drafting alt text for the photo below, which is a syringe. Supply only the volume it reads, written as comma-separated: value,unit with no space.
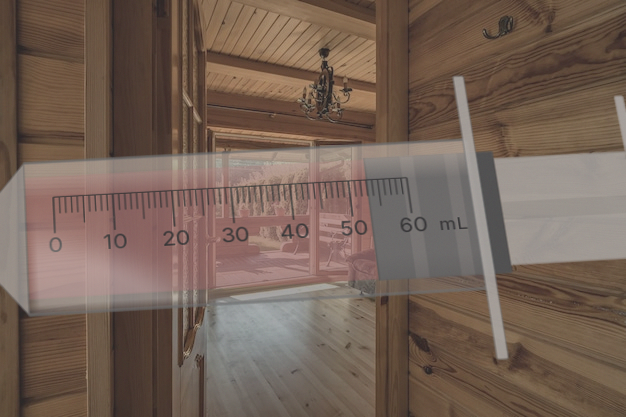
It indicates 53,mL
